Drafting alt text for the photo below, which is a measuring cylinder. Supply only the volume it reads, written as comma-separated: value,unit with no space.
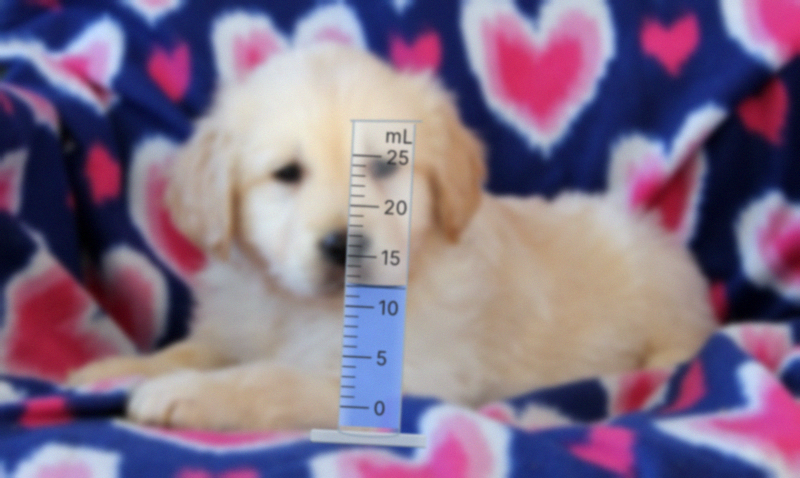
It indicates 12,mL
